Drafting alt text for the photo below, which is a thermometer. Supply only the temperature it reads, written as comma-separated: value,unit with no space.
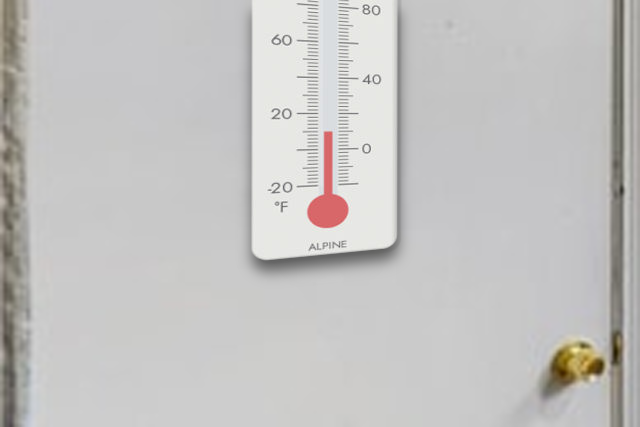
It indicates 10,°F
